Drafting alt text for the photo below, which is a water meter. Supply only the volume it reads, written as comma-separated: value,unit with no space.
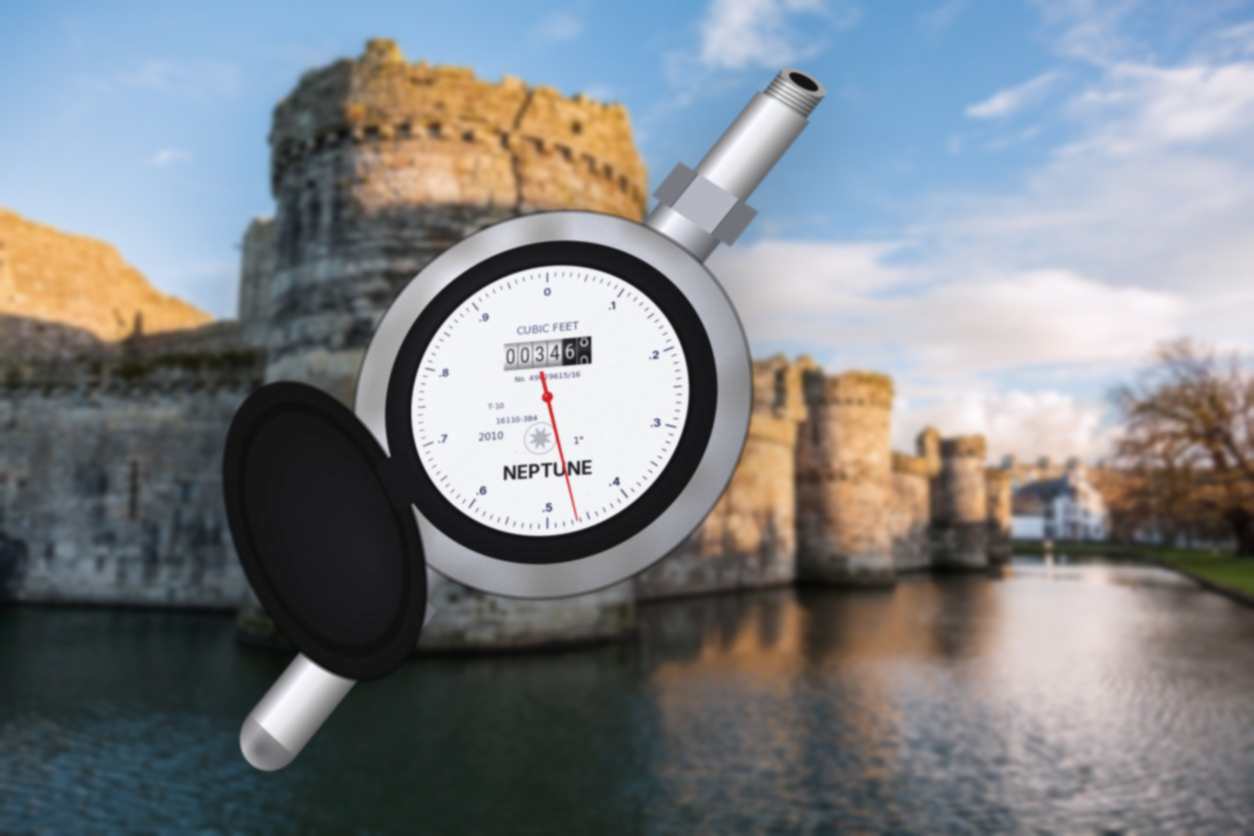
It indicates 3468.46,ft³
